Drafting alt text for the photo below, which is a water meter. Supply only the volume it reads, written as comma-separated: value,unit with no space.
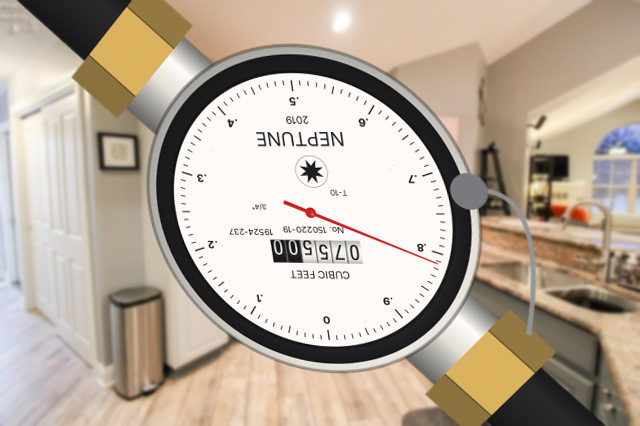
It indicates 75499.81,ft³
